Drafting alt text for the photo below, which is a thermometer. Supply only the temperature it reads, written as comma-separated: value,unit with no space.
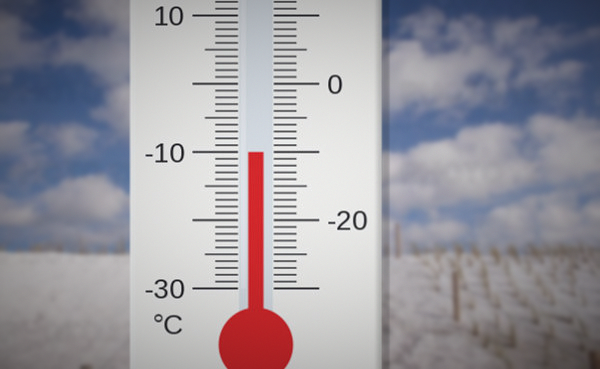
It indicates -10,°C
